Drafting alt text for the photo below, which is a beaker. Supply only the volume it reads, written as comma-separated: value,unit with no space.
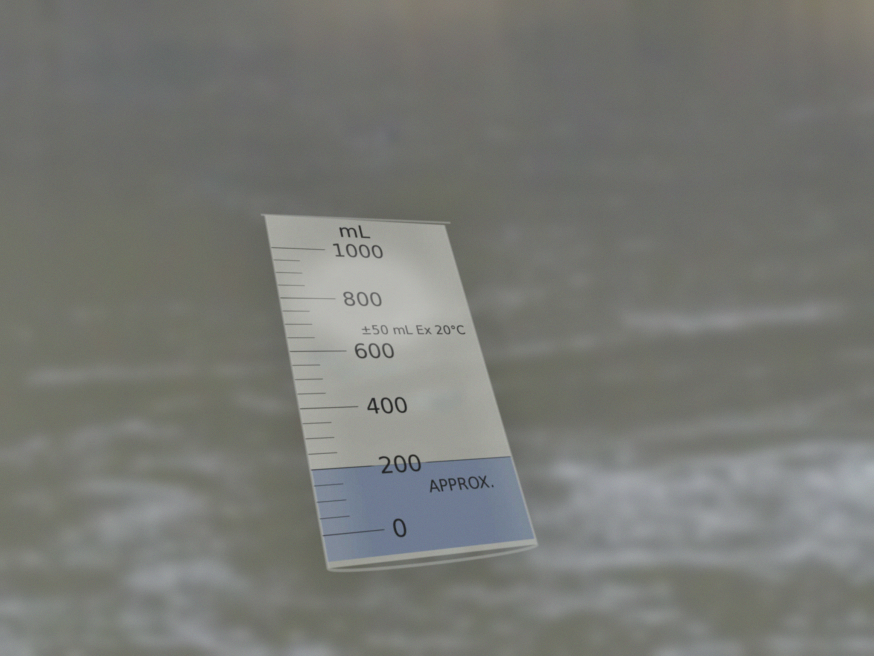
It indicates 200,mL
